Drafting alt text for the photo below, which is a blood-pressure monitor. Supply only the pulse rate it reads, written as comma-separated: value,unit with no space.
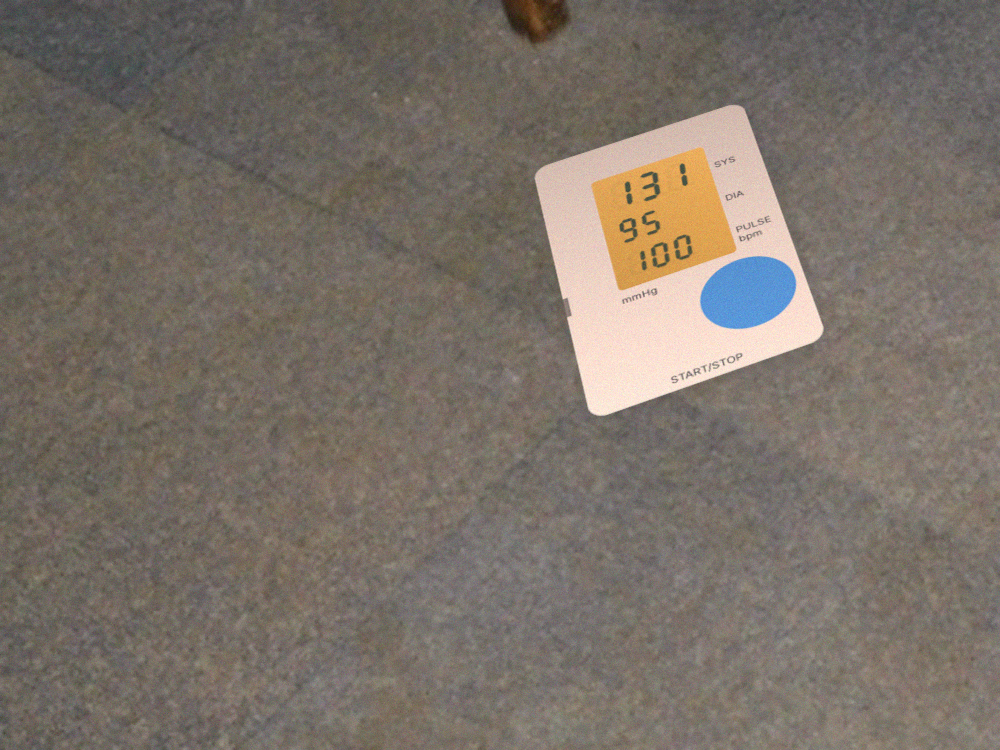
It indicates 100,bpm
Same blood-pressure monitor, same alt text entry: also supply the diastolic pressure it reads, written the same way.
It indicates 95,mmHg
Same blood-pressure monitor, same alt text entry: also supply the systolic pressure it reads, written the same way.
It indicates 131,mmHg
